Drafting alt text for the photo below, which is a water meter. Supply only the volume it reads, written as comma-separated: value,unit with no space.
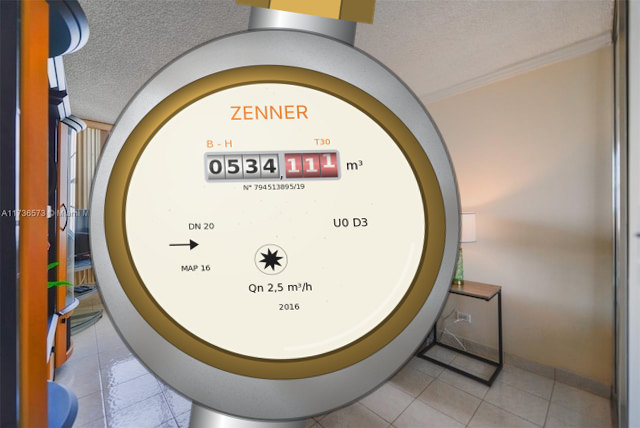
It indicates 534.111,m³
